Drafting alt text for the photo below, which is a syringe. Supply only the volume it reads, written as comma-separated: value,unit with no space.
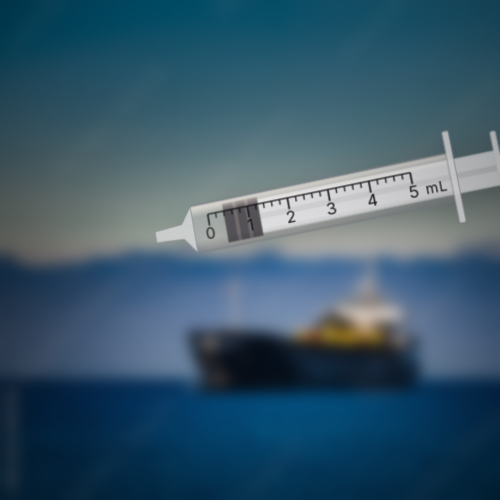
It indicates 0.4,mL
